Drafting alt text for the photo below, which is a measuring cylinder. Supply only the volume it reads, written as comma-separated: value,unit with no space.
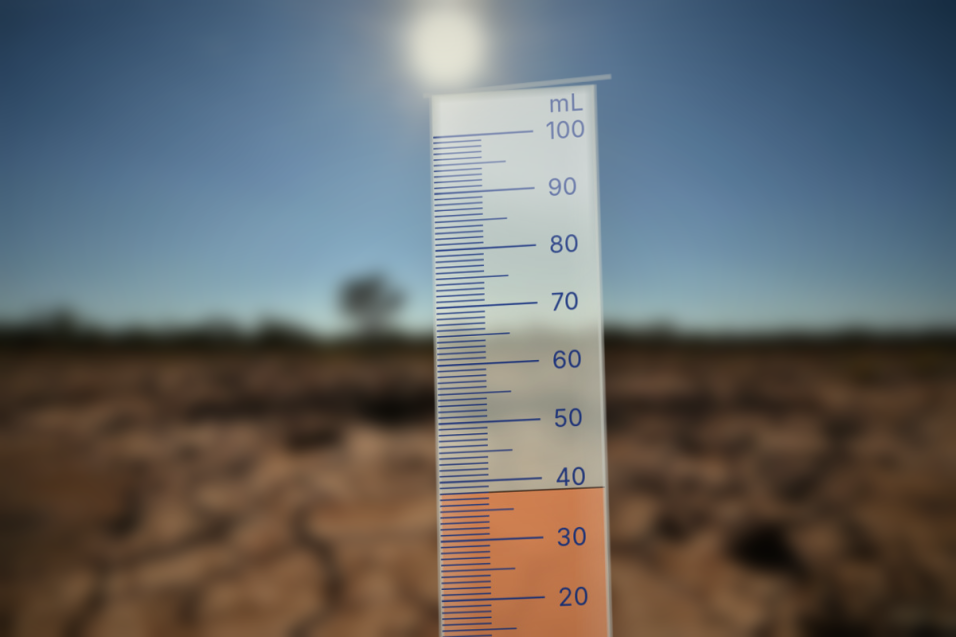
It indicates 38,mL
